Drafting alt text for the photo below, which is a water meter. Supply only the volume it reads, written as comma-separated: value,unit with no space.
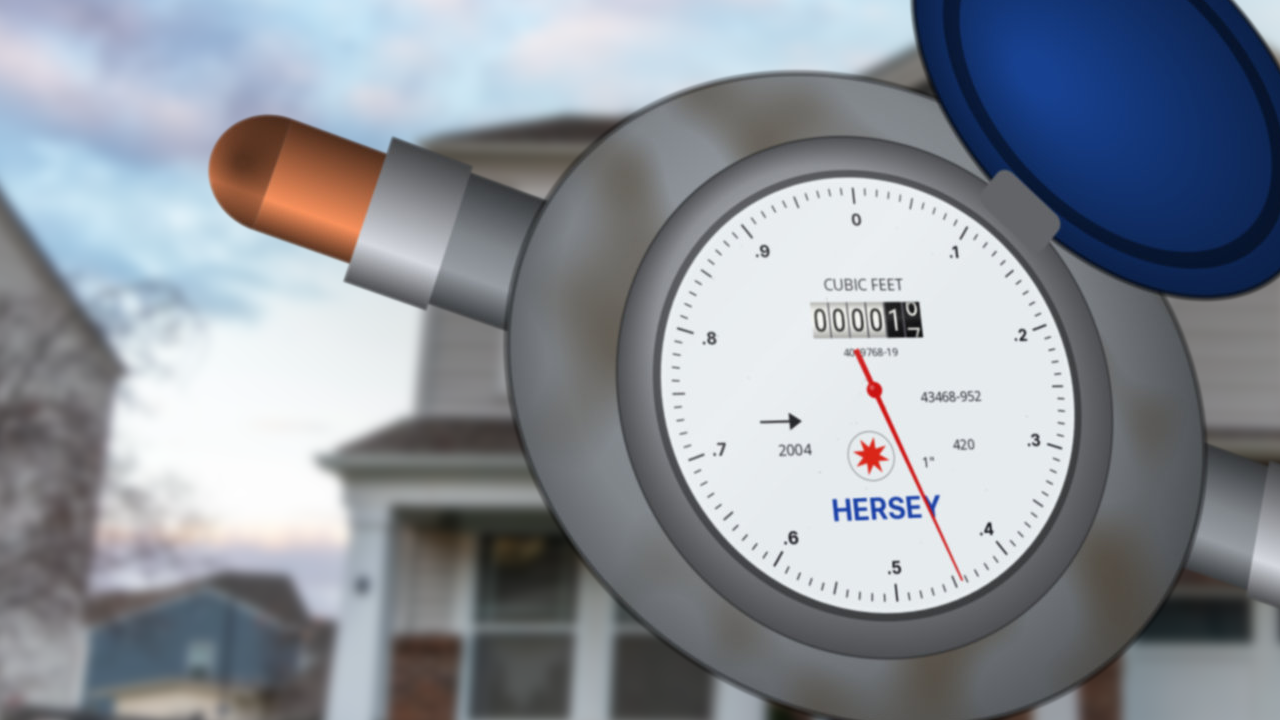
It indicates 16.44,ft³
